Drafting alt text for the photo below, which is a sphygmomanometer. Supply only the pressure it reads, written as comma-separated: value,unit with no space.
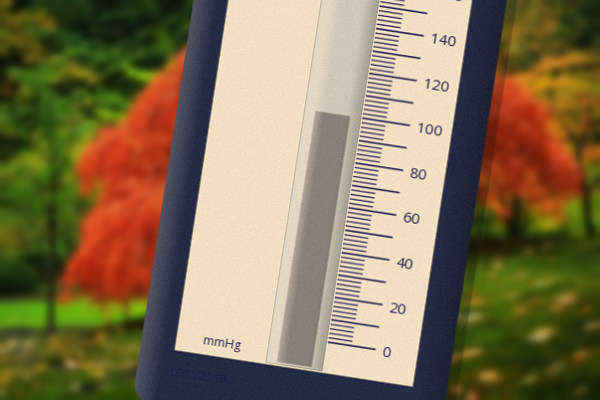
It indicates 100,mmHg
